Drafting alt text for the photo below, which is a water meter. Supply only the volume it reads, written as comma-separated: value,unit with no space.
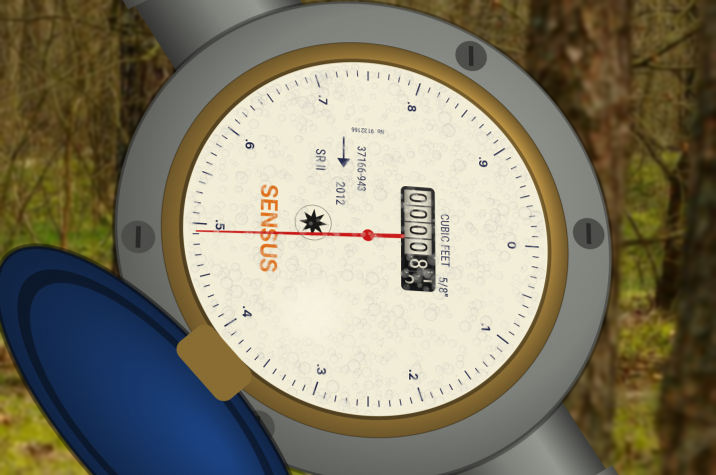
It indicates 81.49,ft³
